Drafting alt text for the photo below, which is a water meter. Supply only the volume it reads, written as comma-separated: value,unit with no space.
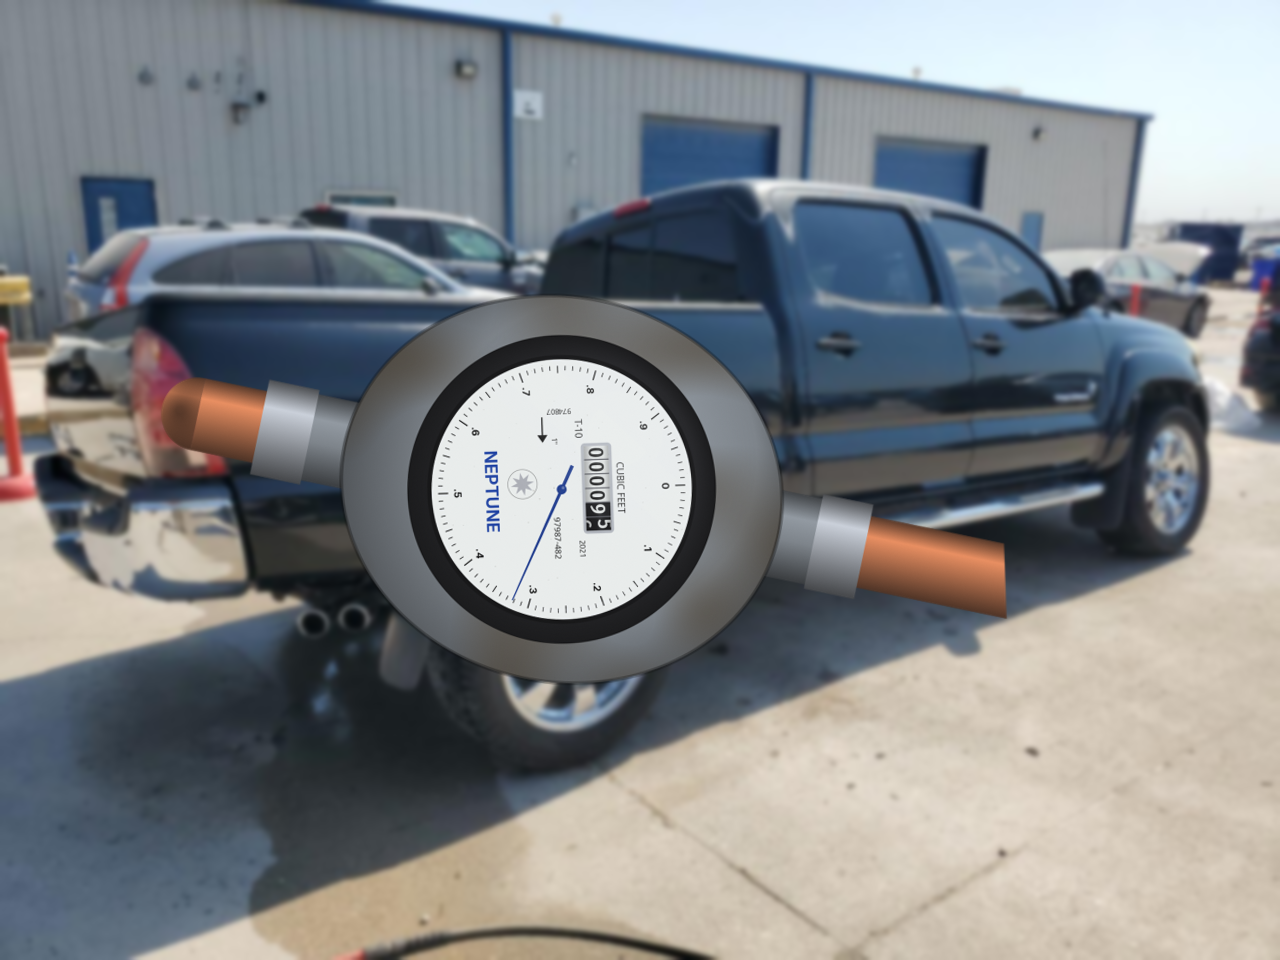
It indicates 95.32,ft³
